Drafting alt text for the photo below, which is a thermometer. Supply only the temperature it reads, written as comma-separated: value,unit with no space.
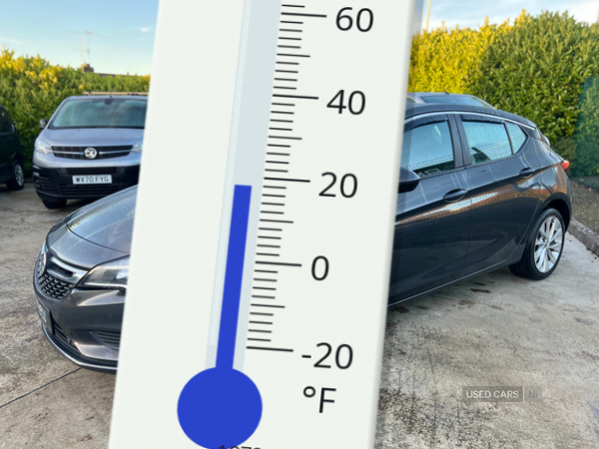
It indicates 18,°F
